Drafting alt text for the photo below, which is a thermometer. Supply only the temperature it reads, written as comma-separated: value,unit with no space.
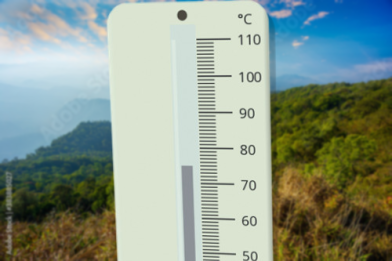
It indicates 75,°C
